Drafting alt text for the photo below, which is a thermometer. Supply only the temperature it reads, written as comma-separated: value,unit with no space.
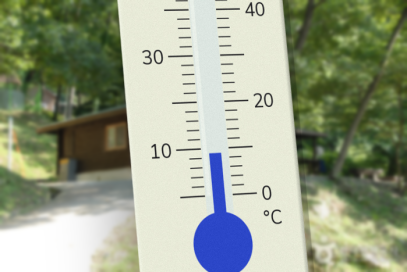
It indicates 9,°C
